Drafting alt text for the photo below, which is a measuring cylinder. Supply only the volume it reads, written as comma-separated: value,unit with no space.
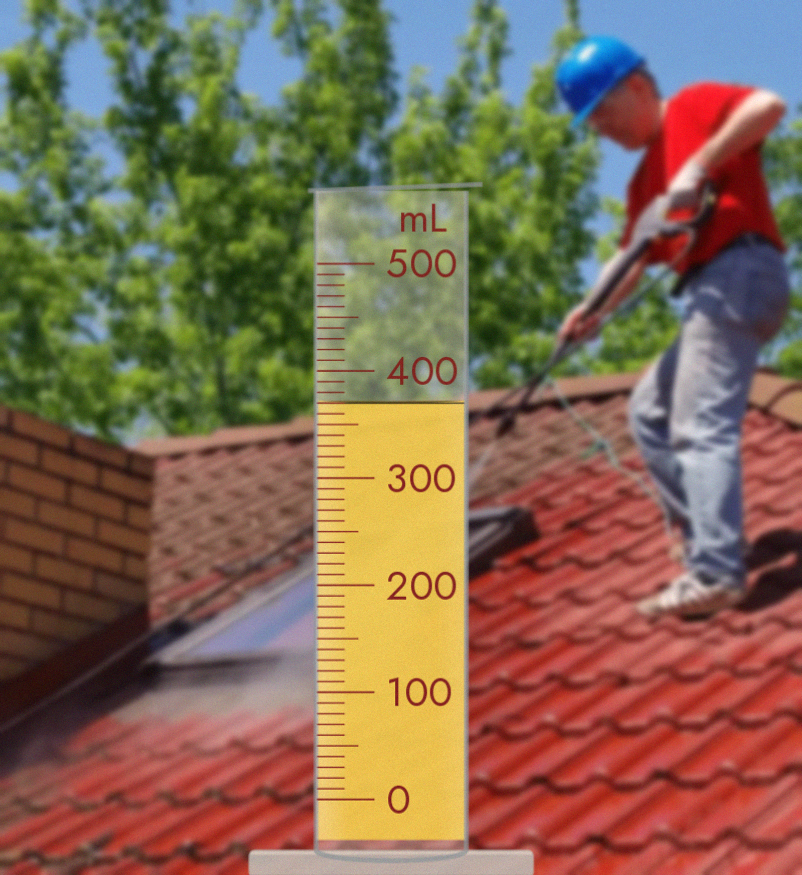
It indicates 370,mL
